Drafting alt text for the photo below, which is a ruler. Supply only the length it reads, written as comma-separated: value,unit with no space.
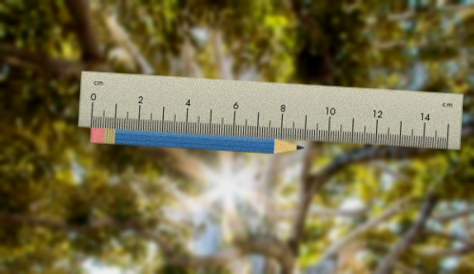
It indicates 9,cm
